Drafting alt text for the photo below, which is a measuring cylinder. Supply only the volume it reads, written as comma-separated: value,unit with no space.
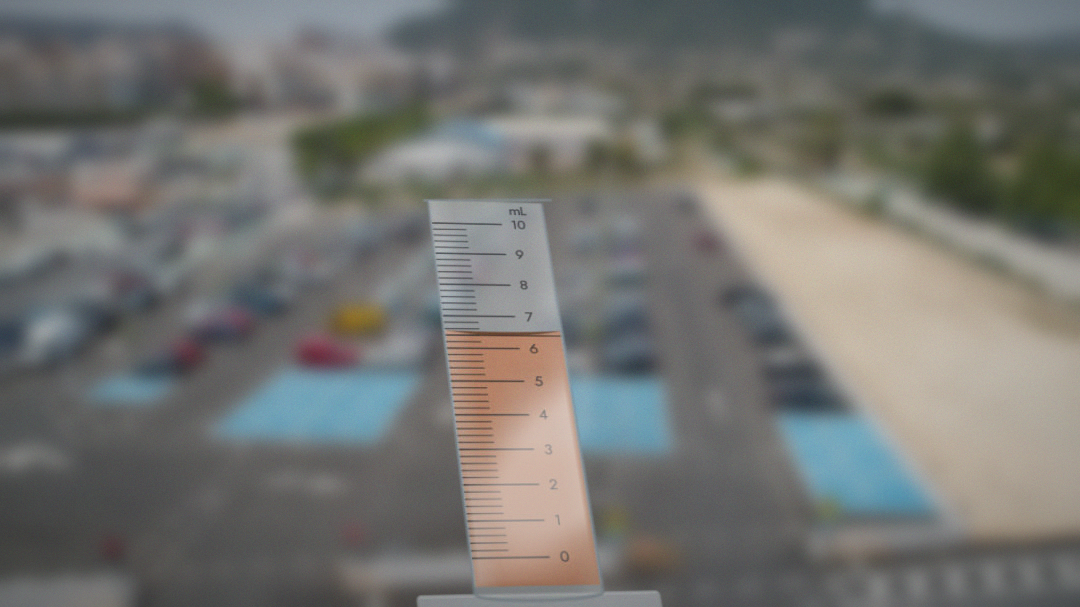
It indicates 6.4,mL
